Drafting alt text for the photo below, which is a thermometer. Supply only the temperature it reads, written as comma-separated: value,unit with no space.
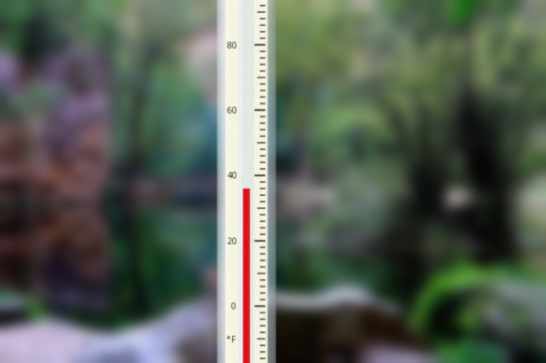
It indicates 36,°F
